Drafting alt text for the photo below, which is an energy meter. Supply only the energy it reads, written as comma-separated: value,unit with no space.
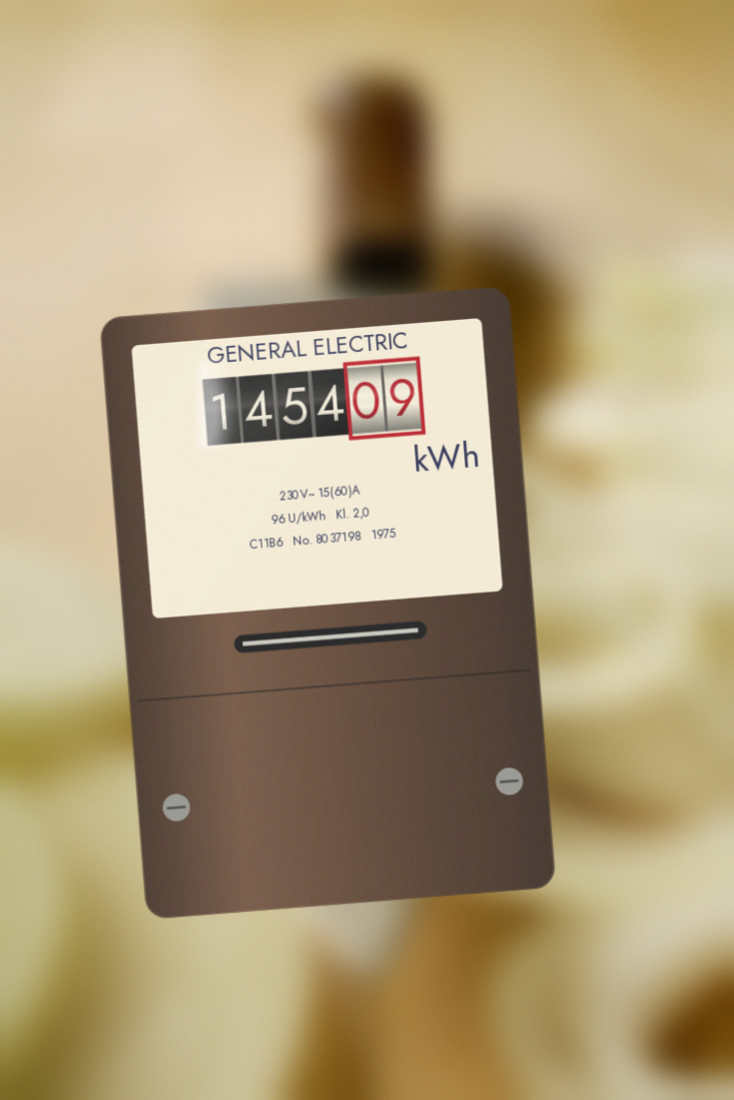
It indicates 1454.09,kWh
